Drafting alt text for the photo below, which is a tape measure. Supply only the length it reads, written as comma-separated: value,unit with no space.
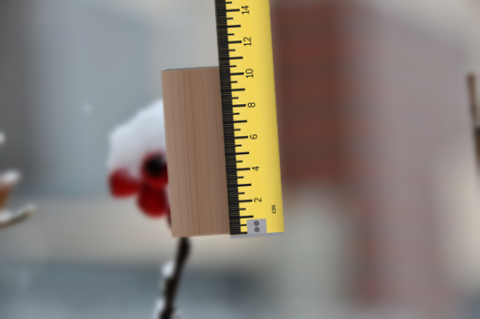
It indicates 10.5,cm
